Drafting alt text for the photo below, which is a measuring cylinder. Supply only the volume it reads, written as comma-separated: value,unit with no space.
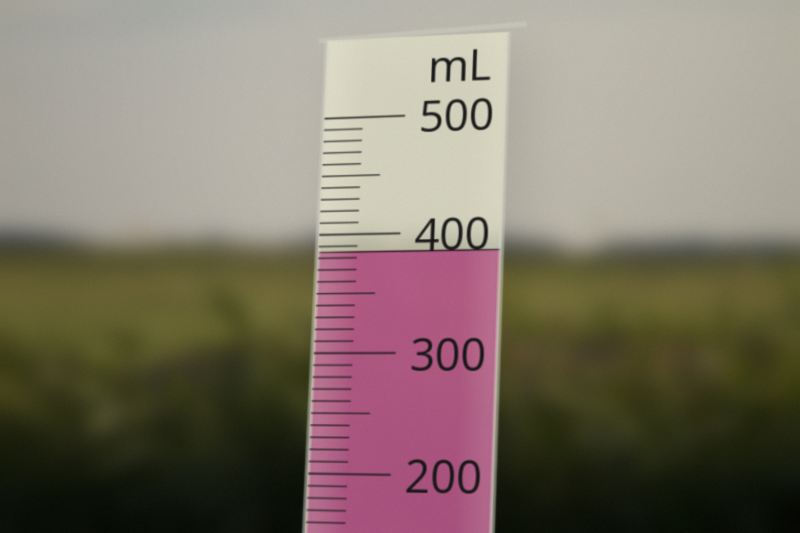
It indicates 385,mL
